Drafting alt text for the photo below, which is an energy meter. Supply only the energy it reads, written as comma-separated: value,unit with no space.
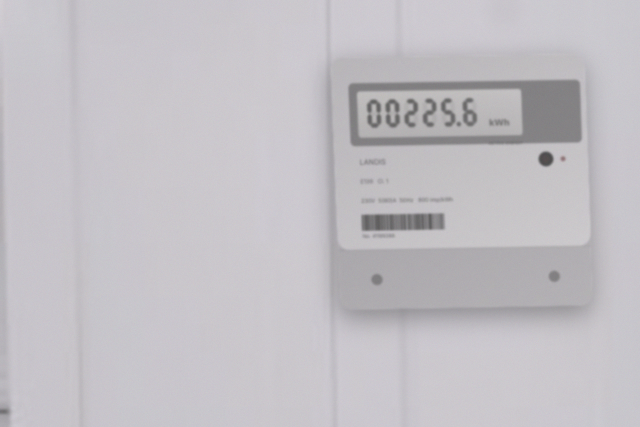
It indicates 225.6,kWh
